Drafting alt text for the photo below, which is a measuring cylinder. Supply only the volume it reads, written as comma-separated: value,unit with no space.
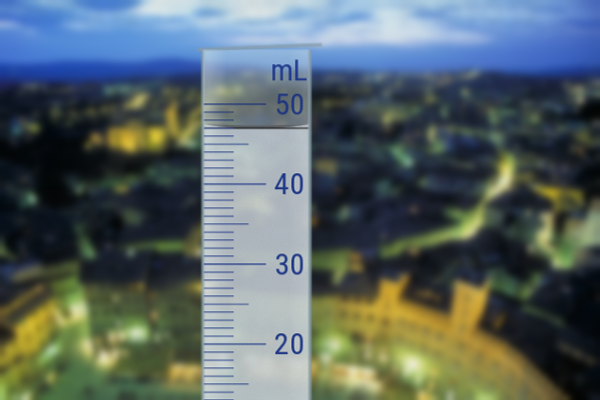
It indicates 47,mL
